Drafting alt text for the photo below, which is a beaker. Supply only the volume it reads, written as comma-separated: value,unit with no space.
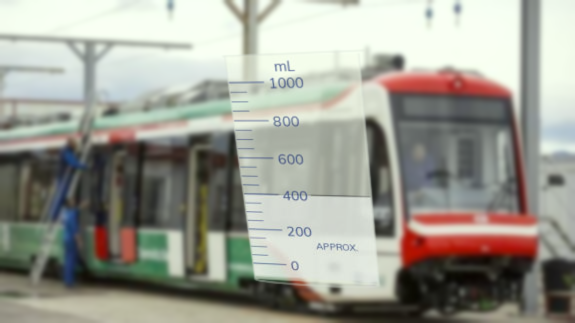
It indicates 400,mL
